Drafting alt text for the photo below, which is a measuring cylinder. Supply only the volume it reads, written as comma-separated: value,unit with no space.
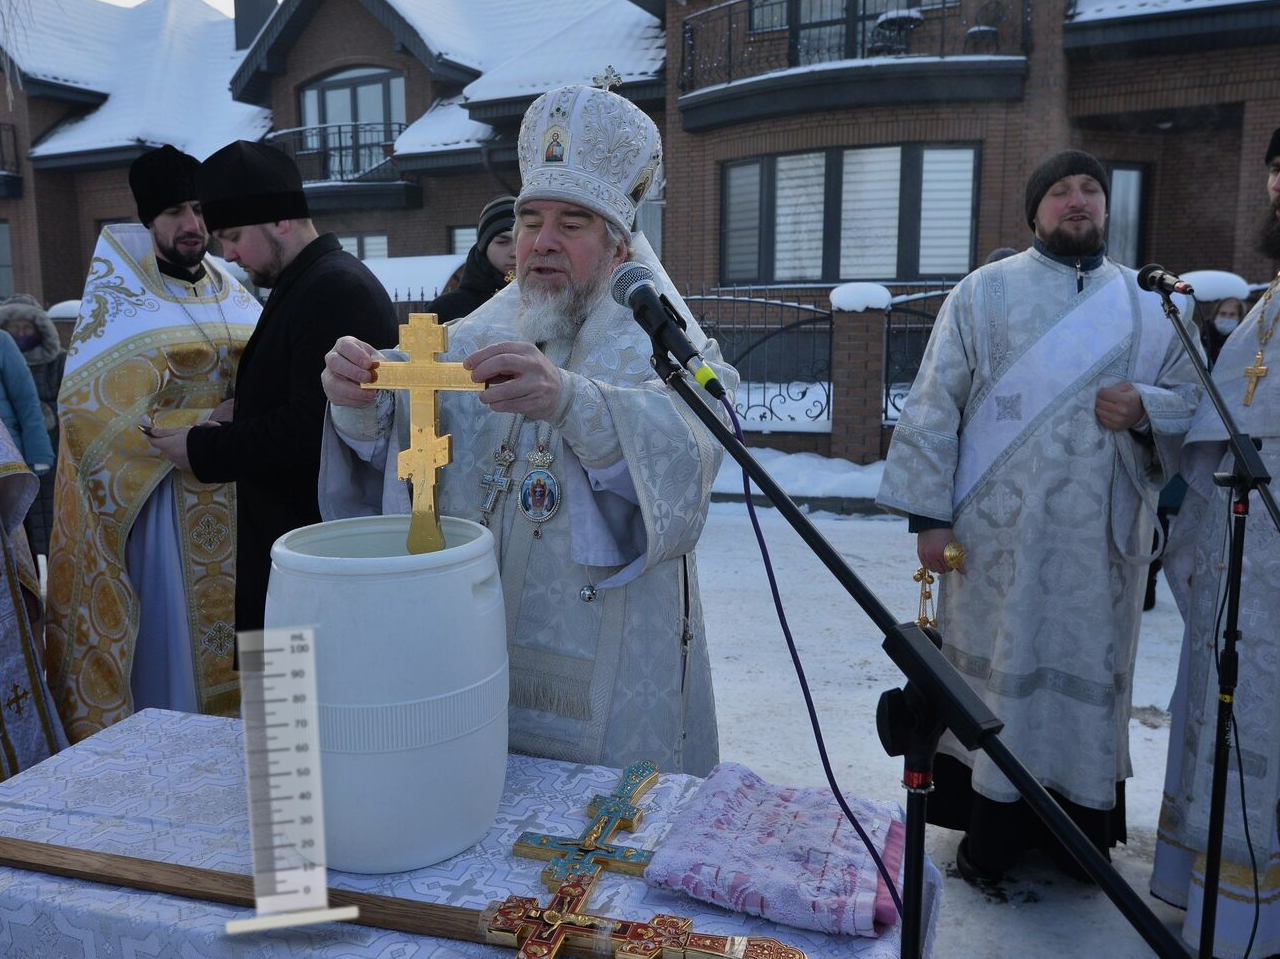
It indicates 10,mL
